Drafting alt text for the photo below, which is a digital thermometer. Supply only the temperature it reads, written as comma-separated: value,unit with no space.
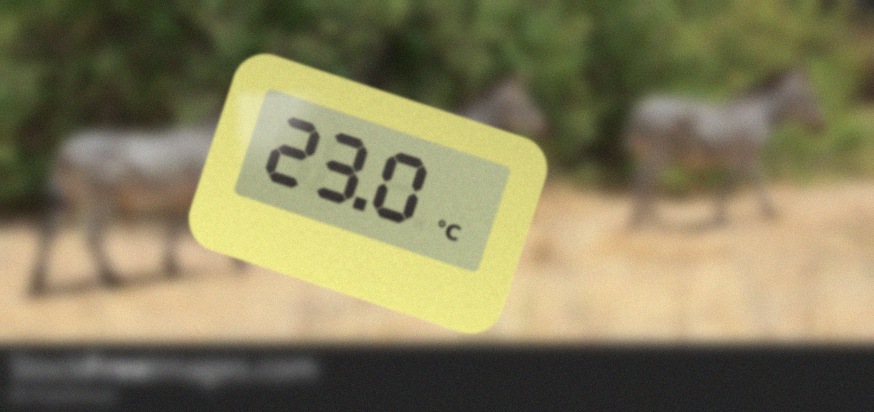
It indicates 23.0,°C
